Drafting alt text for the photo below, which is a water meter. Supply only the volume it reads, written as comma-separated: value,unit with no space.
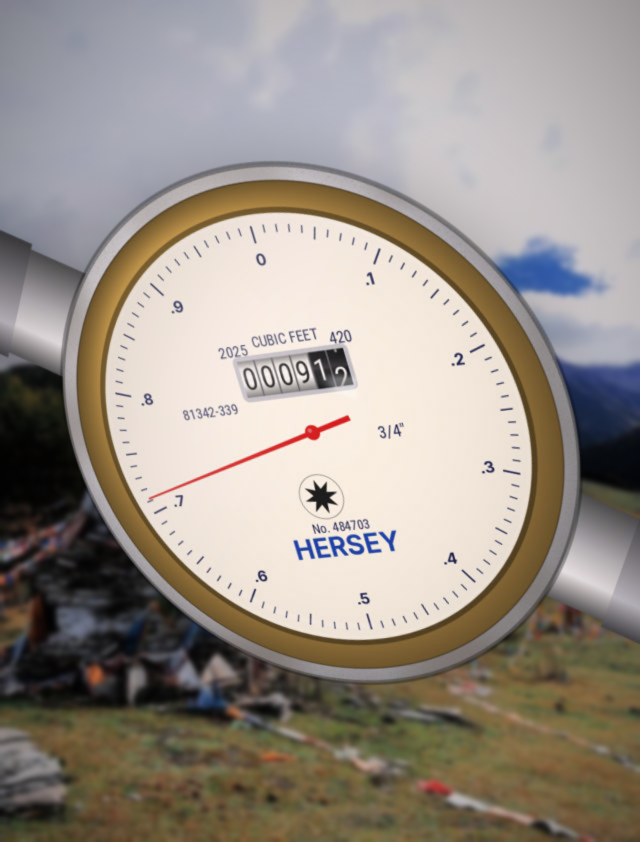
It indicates 911.71,ft³
